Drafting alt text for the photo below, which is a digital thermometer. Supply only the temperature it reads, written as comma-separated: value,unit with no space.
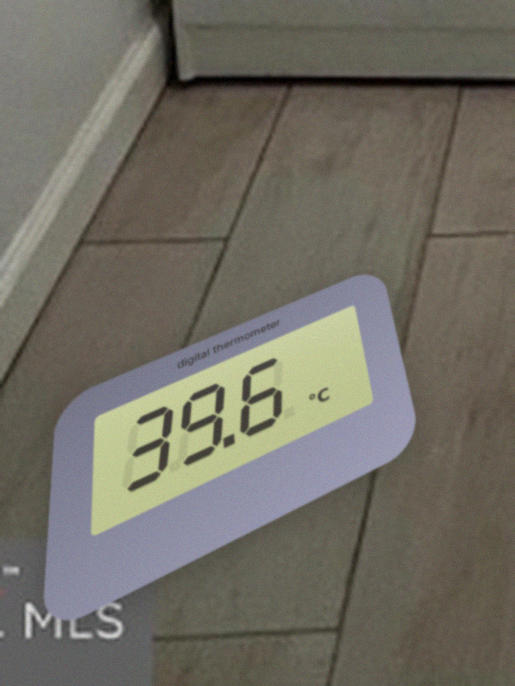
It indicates 39.6,°C
